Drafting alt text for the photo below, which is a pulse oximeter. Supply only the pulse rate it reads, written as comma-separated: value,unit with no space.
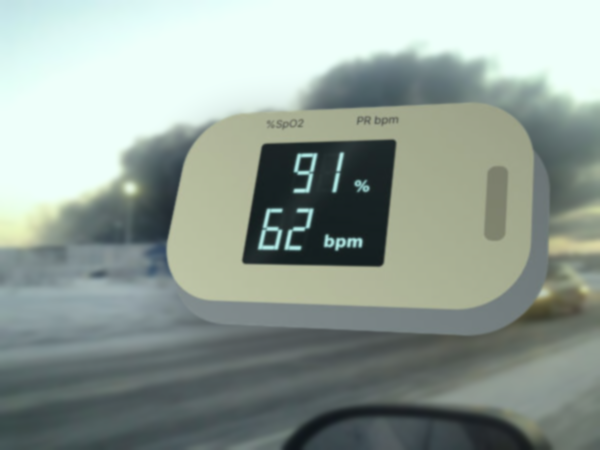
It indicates 62,bpm
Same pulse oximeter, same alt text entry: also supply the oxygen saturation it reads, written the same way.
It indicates 91,%
